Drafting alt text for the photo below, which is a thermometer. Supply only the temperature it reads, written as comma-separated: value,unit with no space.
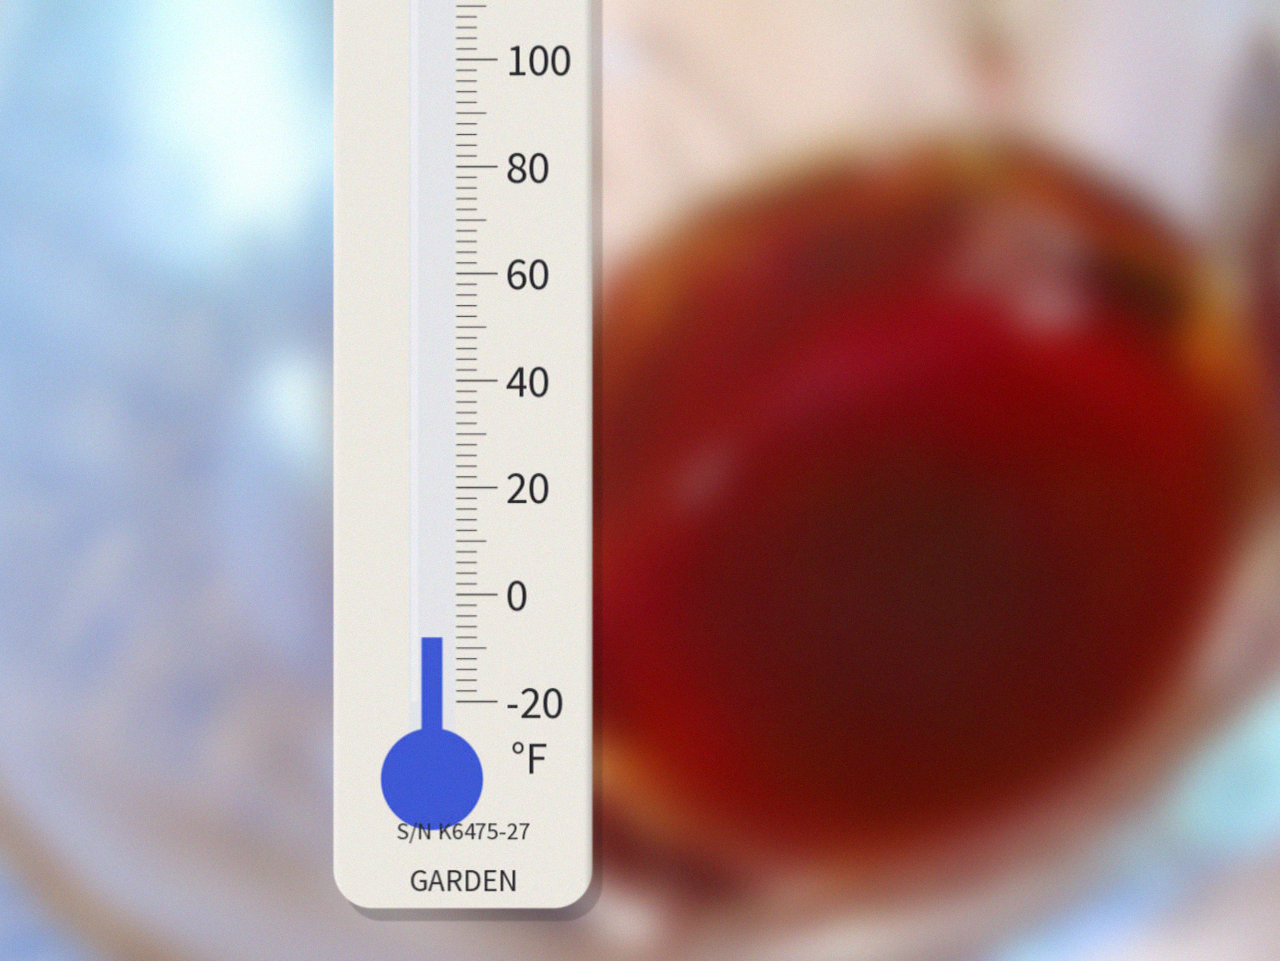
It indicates -8,°F
